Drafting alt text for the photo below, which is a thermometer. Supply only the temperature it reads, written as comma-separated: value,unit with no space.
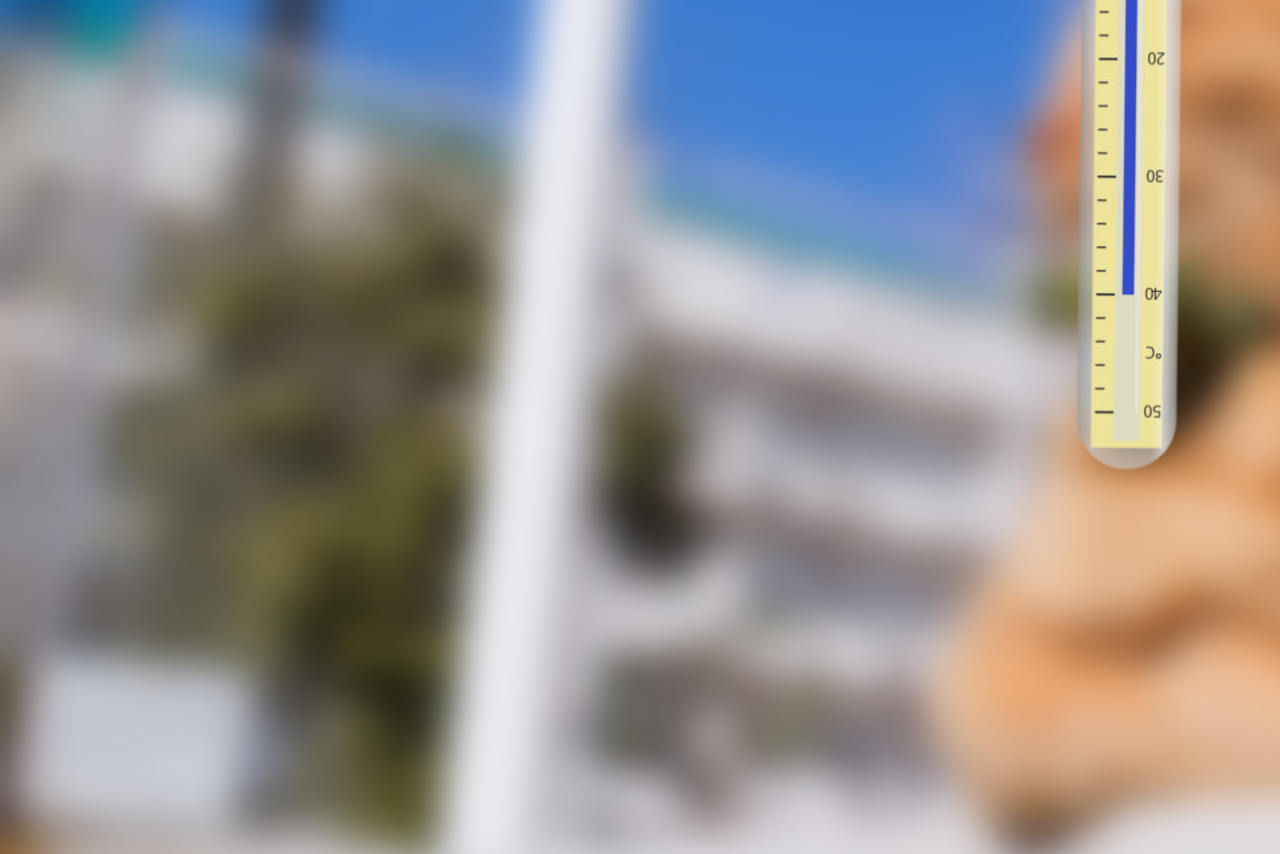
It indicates 40,°C
